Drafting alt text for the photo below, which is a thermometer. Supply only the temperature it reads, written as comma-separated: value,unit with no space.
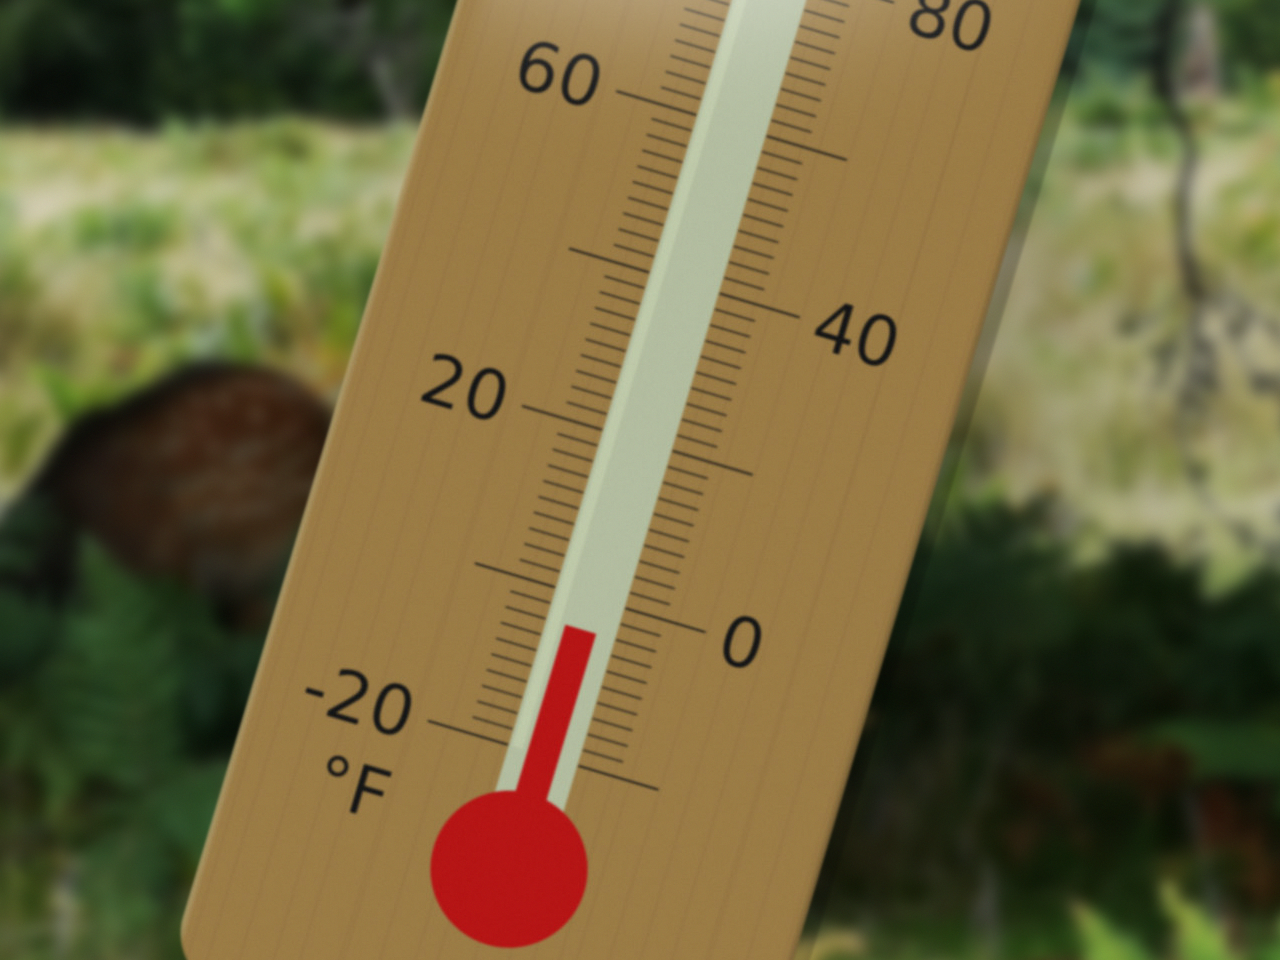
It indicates -4,°F
